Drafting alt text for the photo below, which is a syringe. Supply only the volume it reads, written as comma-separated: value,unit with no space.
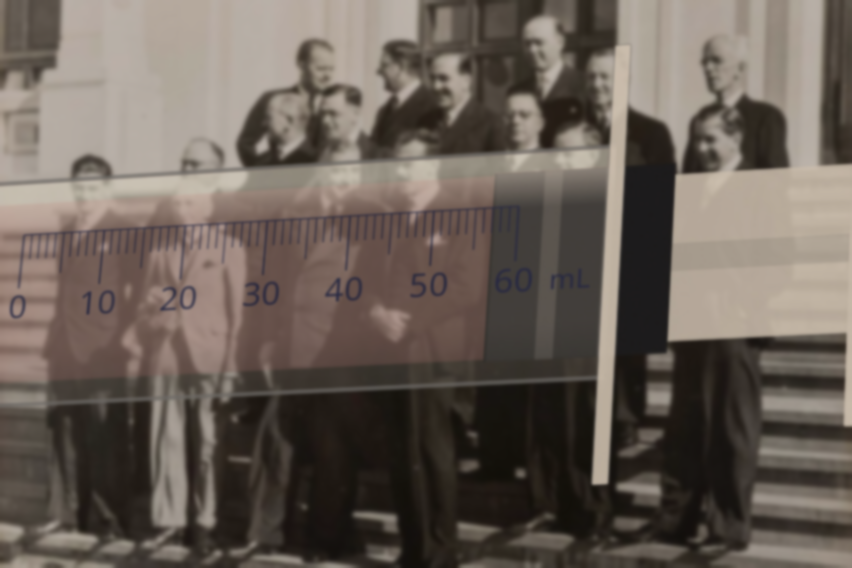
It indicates 57,mL
